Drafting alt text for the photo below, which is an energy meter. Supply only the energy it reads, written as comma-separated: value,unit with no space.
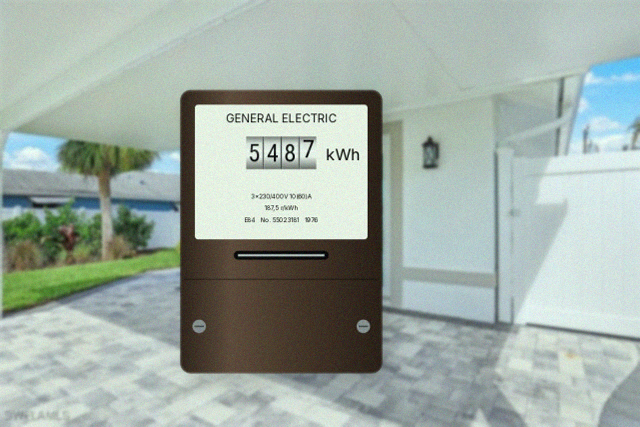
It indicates 5487,kWh
